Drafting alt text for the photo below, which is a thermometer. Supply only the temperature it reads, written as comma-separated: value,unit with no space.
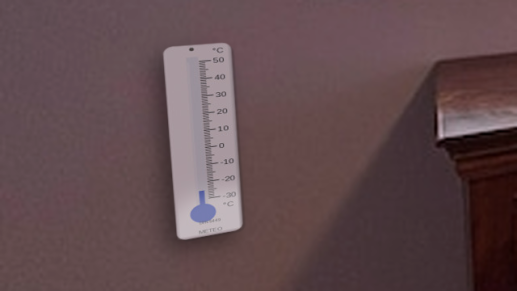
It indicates -25,°C
